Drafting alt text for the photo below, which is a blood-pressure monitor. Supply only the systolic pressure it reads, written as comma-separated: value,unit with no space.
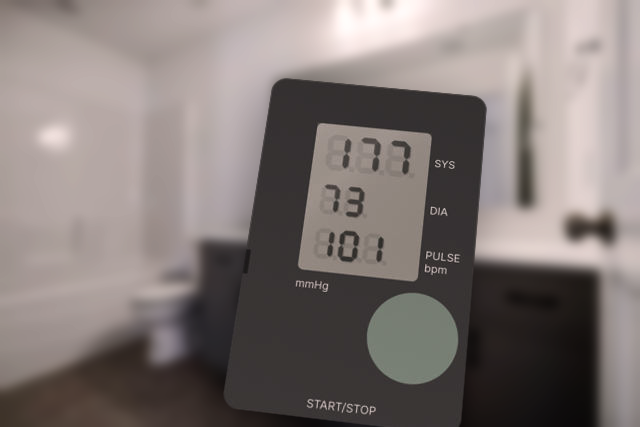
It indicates 177,mmHg
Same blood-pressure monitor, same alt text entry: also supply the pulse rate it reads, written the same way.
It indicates 101,bpm
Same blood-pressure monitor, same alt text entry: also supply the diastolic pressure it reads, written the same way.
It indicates 73,mmHg
